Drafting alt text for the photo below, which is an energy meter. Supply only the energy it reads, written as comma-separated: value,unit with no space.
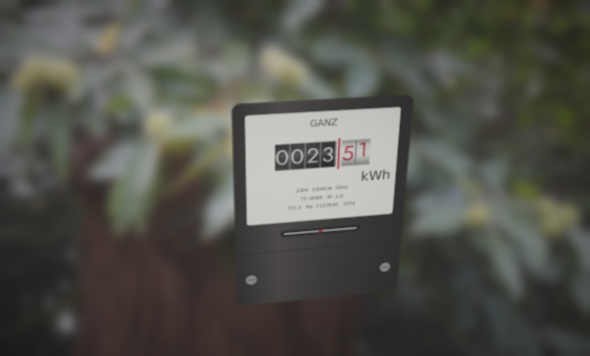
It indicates 23.51,kWh
